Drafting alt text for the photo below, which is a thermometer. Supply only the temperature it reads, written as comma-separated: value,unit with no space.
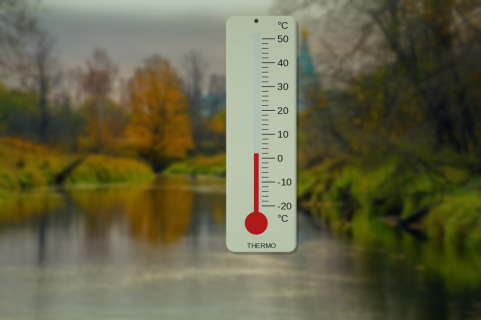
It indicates 2,°C
